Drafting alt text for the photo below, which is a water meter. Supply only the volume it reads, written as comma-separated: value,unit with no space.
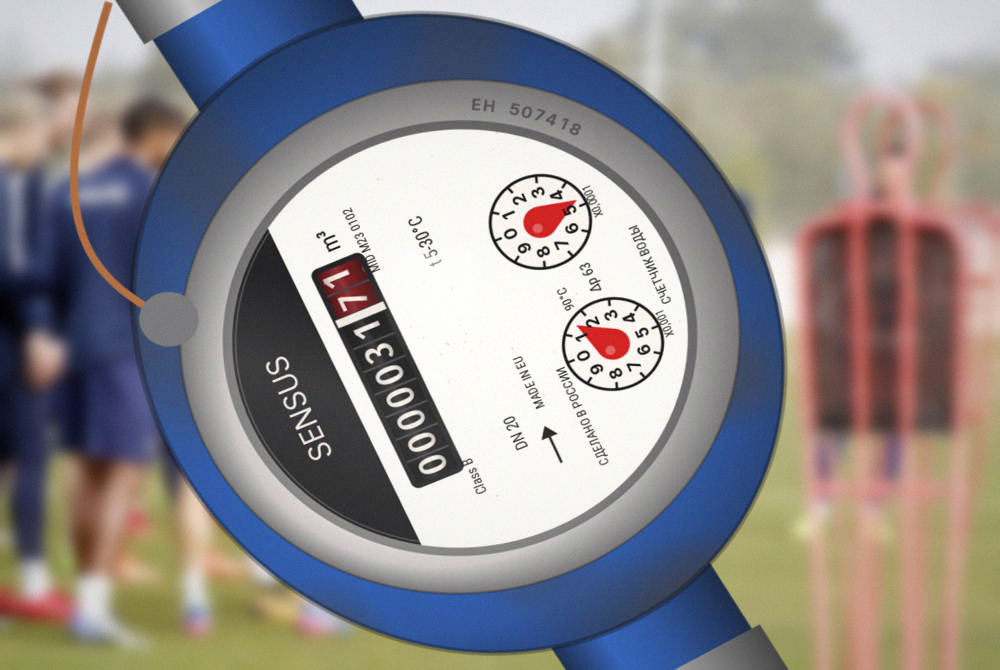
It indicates 31.7114,m³
